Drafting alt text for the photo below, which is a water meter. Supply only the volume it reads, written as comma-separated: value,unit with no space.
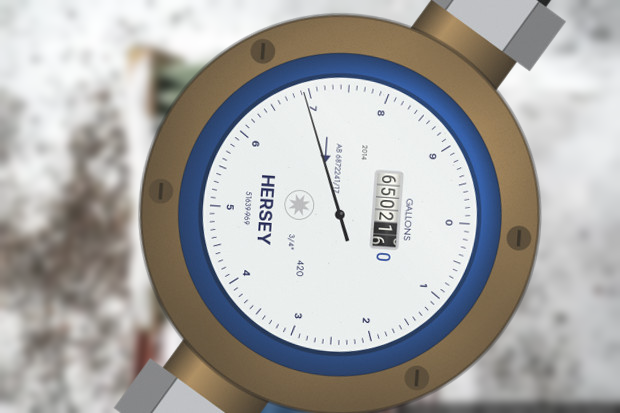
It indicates 6502156.9,gal
